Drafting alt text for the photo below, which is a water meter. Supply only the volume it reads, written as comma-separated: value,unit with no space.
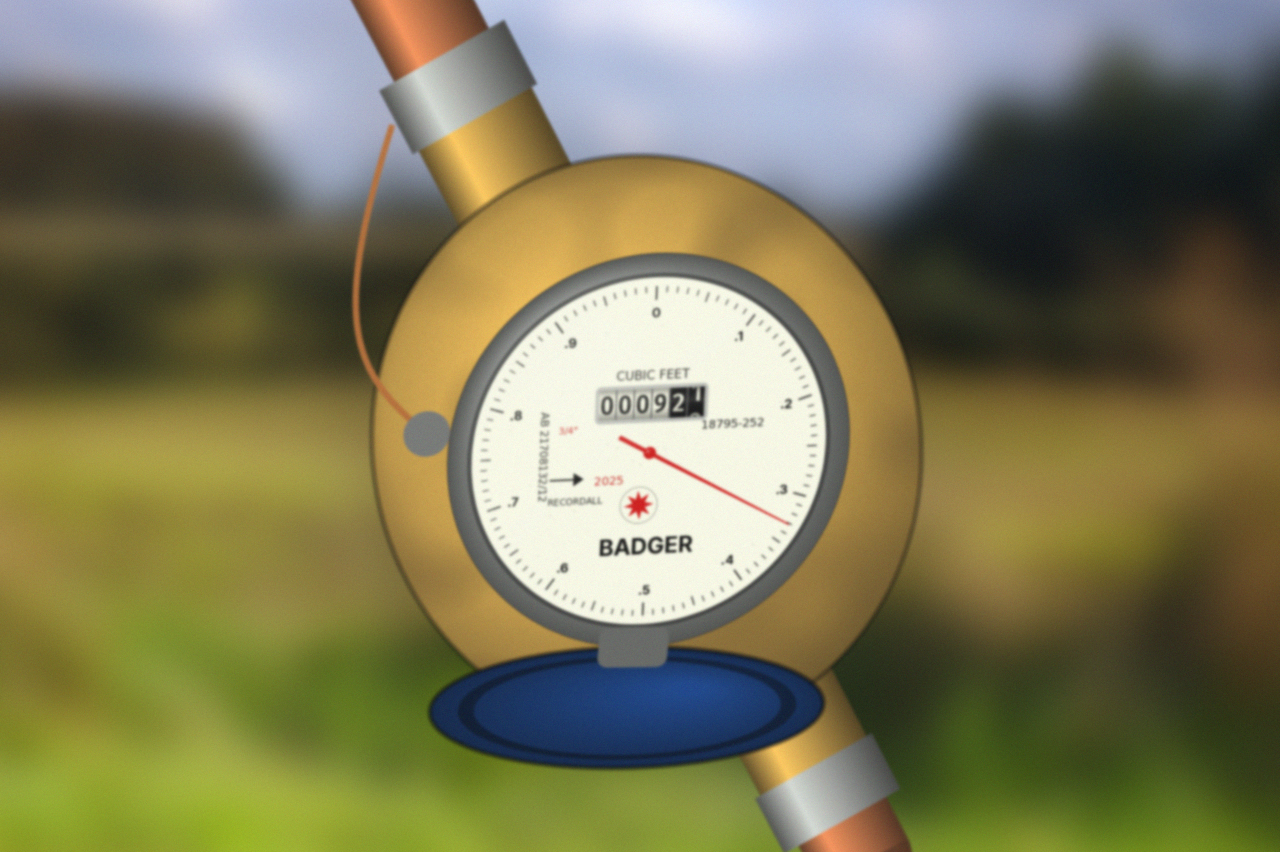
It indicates 921.33,ft³
